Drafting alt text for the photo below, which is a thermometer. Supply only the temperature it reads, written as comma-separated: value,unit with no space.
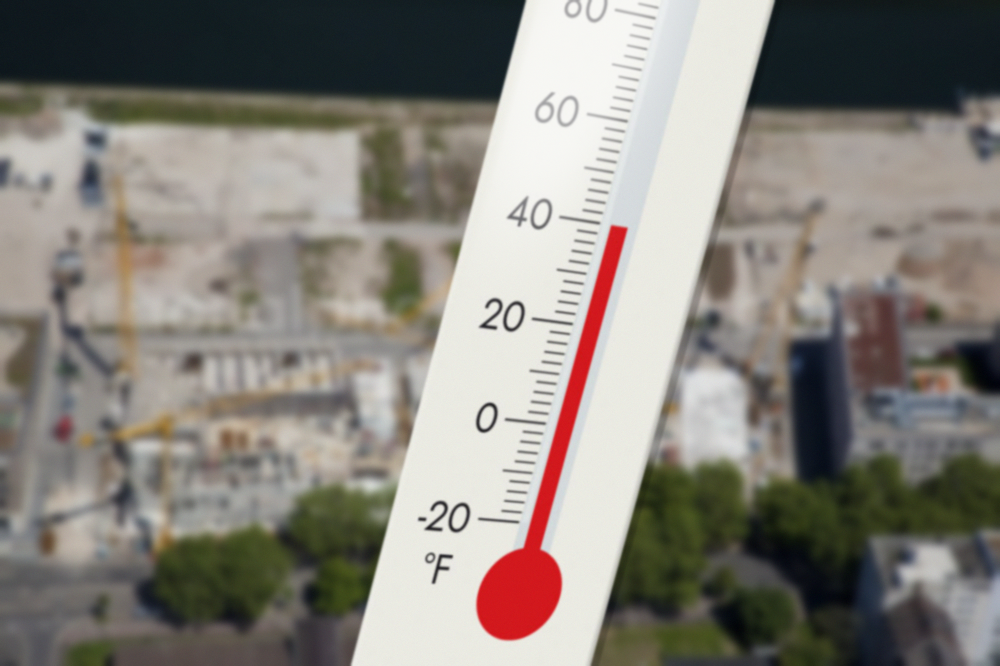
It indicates 40,°F
